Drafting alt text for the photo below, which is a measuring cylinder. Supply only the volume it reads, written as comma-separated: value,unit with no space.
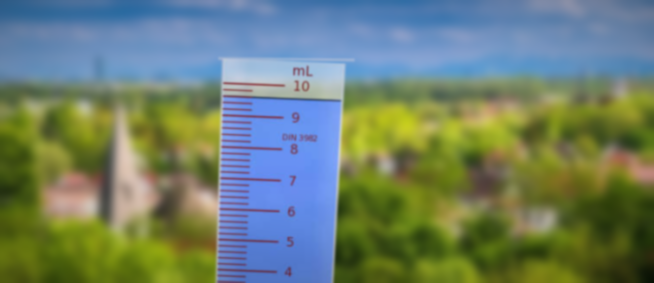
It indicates 9.6,mL
